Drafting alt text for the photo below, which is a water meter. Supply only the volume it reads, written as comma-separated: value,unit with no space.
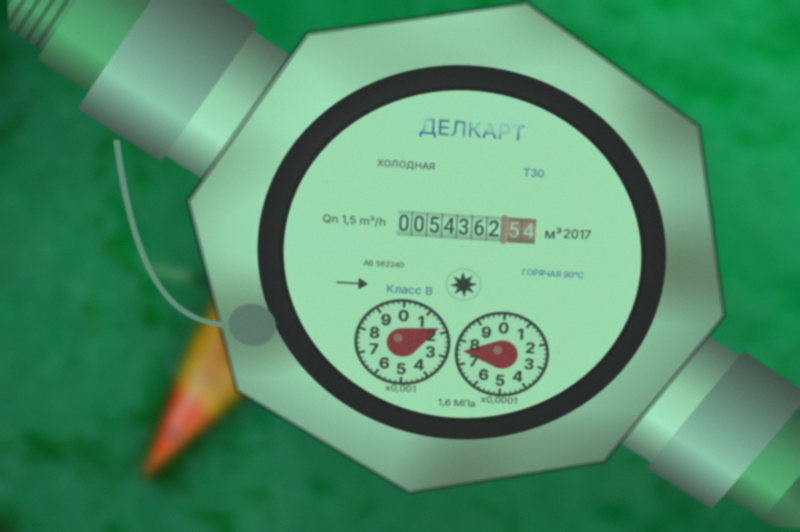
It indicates 54362.5417,m³
